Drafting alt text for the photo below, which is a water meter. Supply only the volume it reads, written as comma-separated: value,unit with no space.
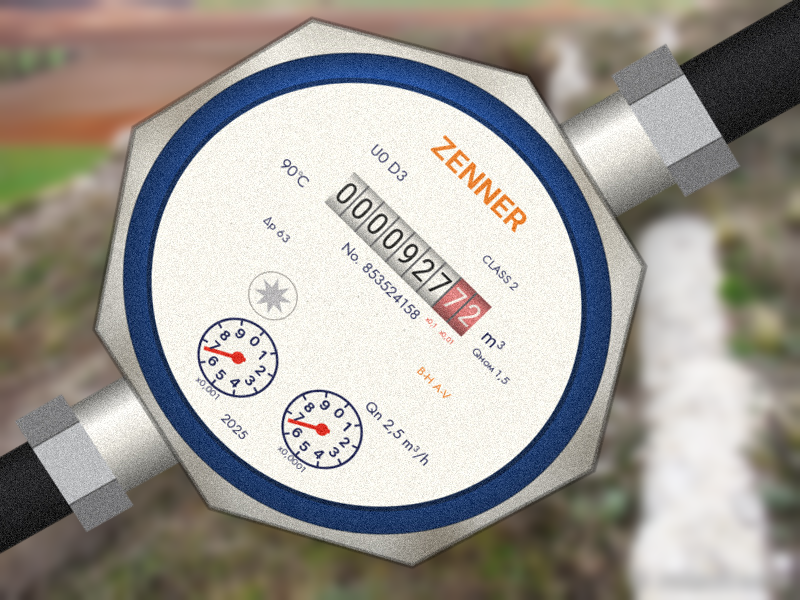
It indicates 927.7266,m³
